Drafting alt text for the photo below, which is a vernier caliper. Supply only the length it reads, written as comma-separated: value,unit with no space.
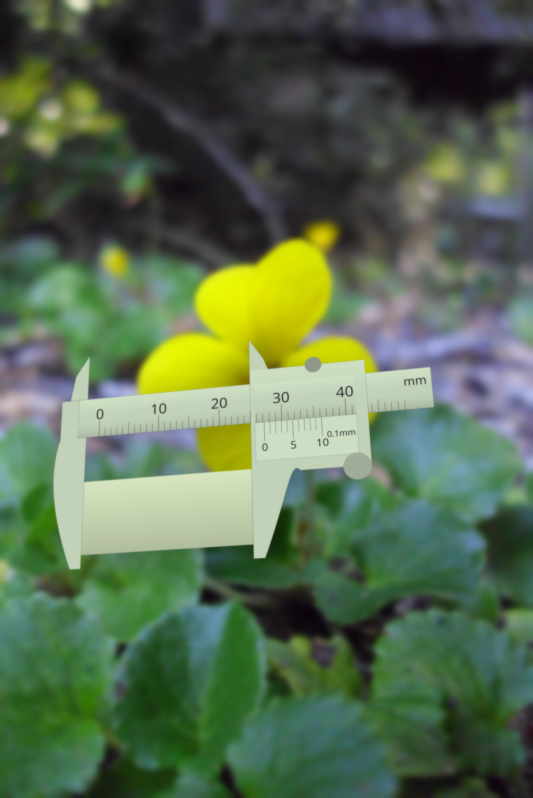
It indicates 27.2,mm
